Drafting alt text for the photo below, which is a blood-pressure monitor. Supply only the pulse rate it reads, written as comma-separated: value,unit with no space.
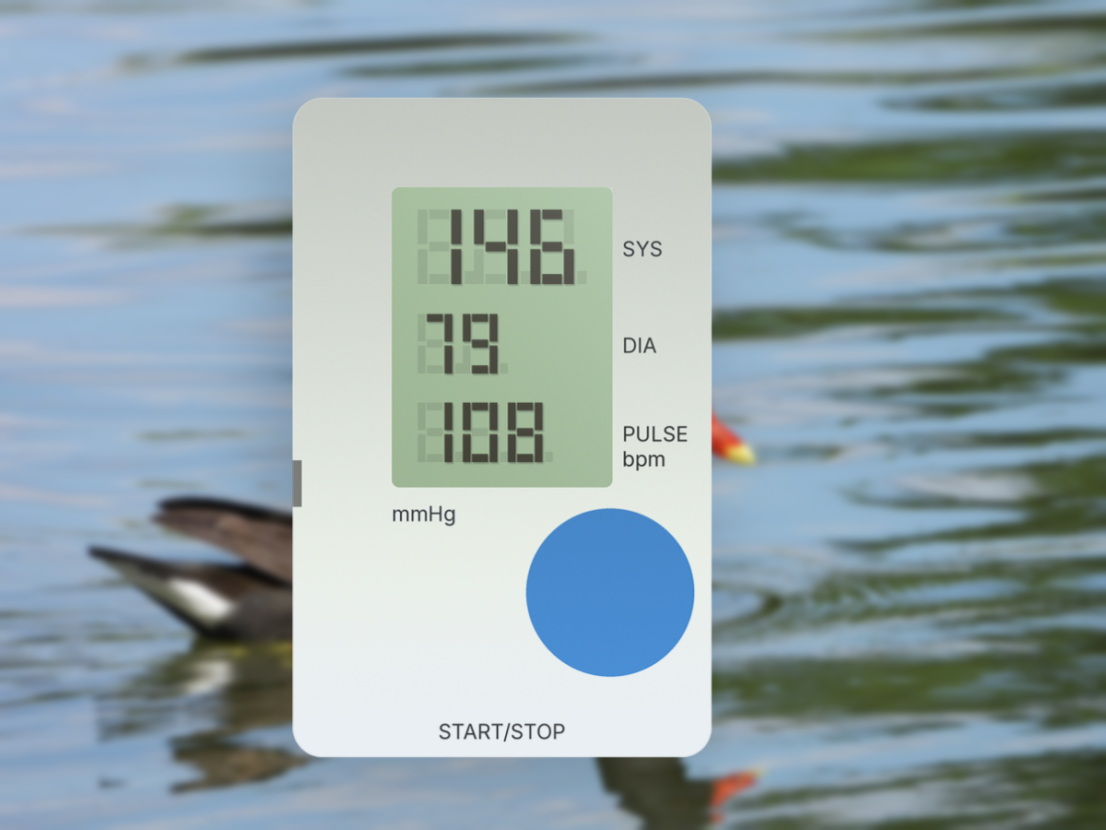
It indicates 108,bpm
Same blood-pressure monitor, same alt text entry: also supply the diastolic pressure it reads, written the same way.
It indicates 79,mmHg
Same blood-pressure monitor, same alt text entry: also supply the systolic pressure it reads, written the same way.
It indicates 146,mmHg
